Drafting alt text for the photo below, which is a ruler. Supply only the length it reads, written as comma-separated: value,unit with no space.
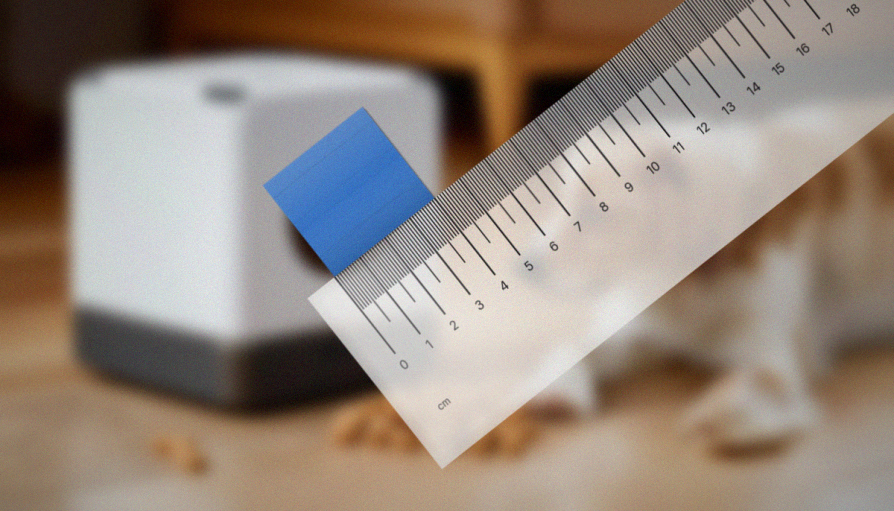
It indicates 4,cm
